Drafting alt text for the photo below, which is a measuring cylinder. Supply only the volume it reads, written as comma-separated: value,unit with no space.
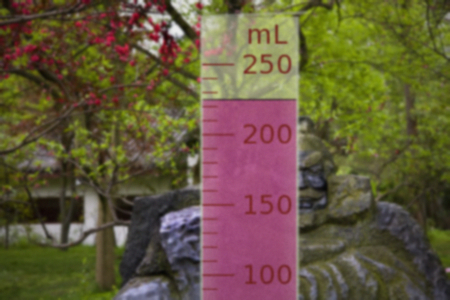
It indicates 225,mL
